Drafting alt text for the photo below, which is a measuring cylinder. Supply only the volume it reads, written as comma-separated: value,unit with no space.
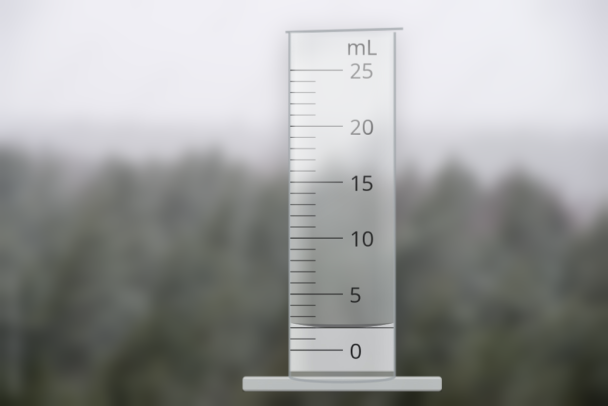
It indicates 2,mL
